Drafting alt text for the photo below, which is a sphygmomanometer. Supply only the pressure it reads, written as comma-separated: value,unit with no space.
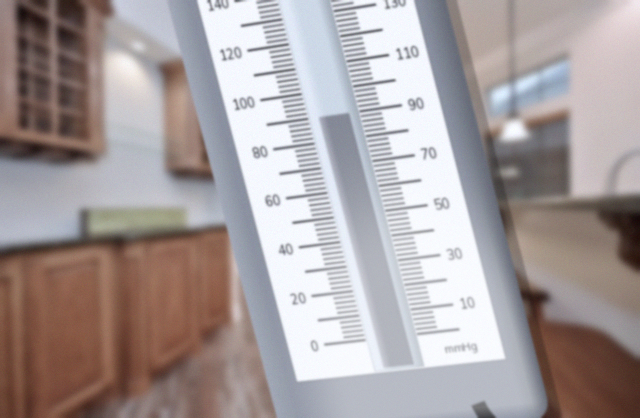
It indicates 90,mmHg
